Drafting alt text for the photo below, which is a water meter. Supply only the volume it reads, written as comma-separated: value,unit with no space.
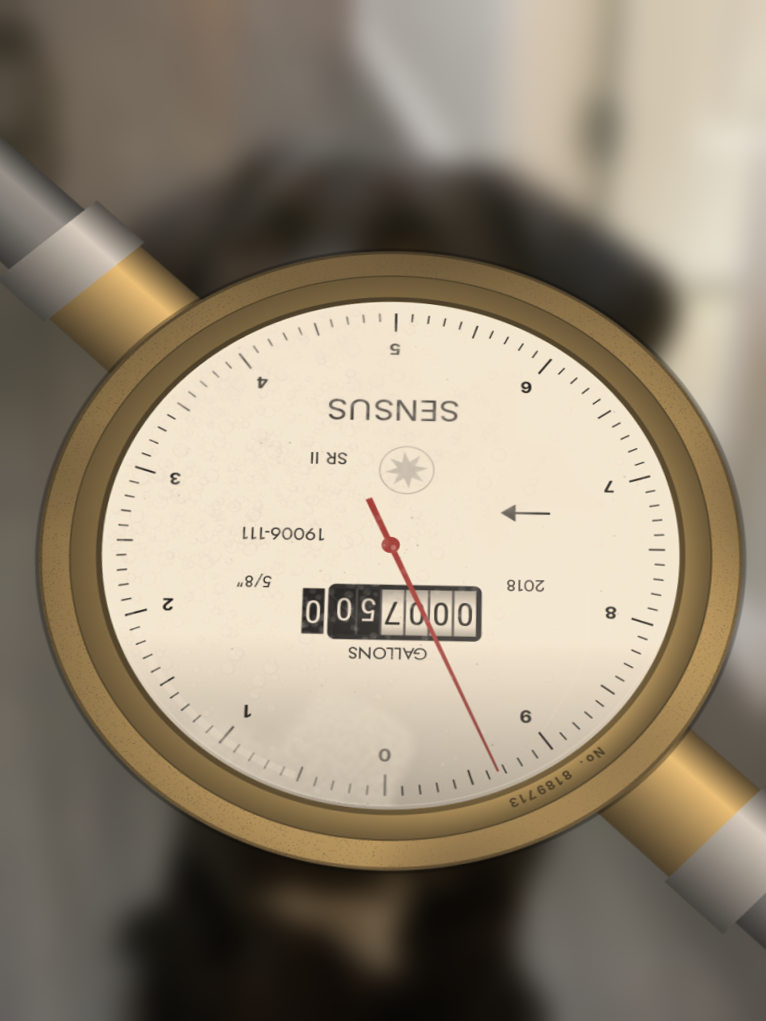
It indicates 7499.3,gal
